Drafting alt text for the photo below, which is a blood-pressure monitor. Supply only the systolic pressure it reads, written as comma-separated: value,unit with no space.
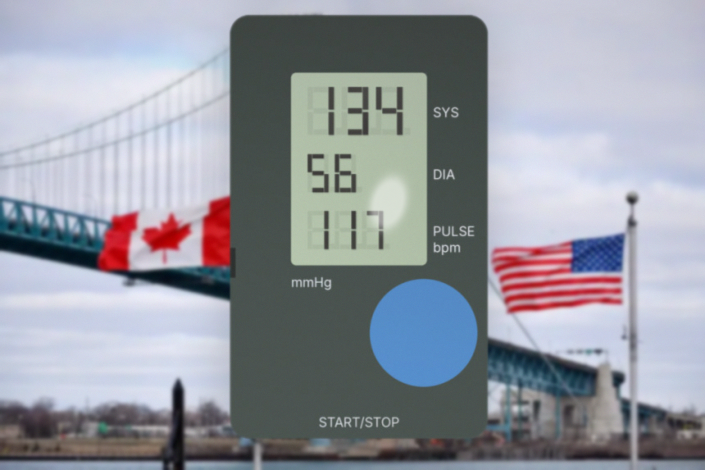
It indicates 134,mmHg
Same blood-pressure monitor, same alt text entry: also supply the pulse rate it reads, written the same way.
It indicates 117,bpm
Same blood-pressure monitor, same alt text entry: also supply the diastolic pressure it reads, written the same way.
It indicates 56,mmHg
